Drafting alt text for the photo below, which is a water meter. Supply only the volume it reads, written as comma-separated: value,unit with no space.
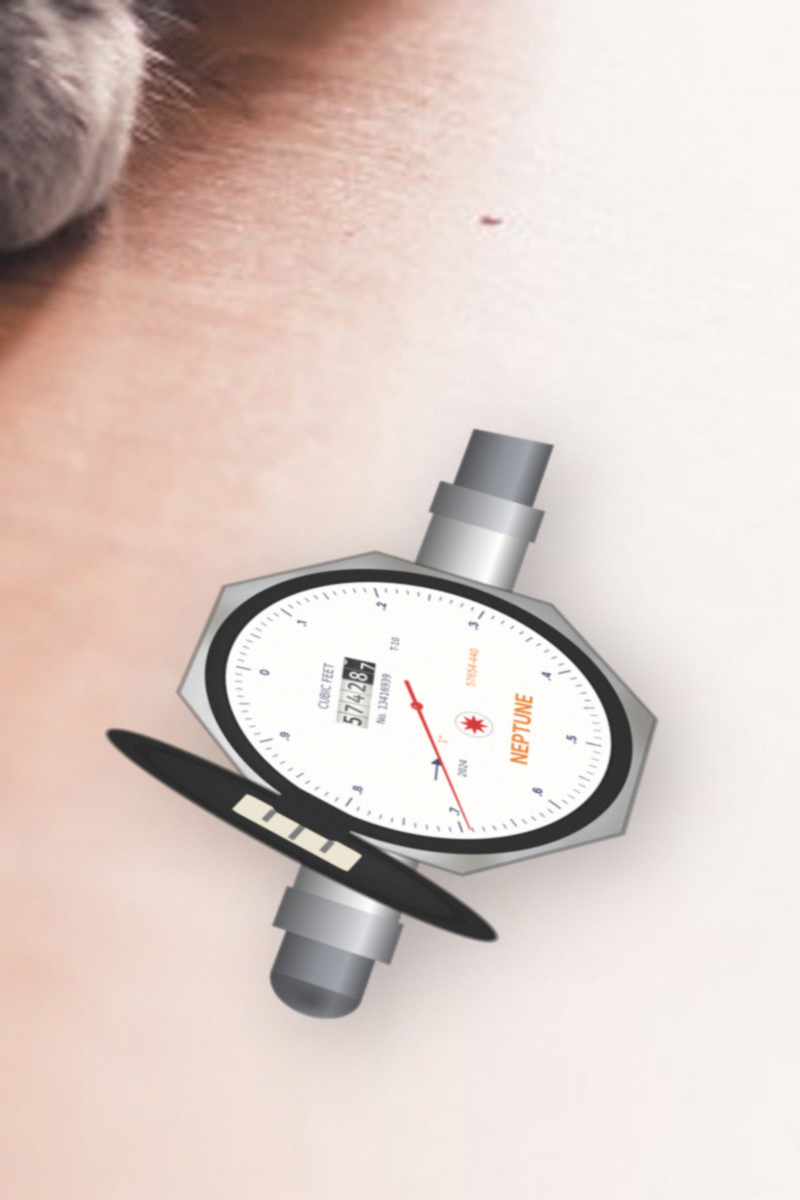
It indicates 574286.69,ft³
